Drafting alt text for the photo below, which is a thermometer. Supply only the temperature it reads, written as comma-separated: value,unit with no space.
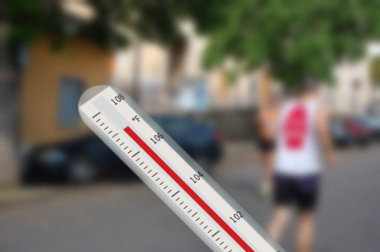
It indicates 107,°F
